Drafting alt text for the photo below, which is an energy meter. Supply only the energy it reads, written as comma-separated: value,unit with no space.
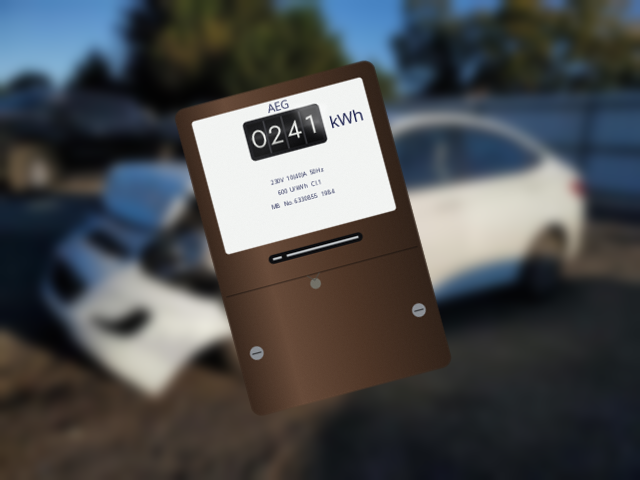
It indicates 241,kWh
